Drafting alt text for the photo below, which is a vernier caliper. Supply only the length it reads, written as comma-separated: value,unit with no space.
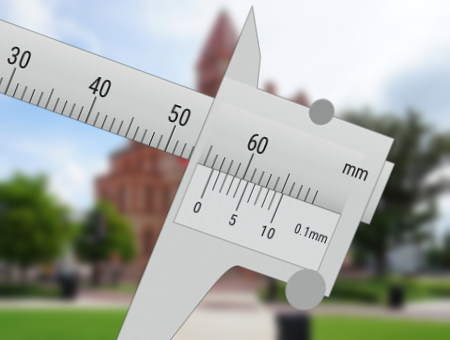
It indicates 56.2,mm
